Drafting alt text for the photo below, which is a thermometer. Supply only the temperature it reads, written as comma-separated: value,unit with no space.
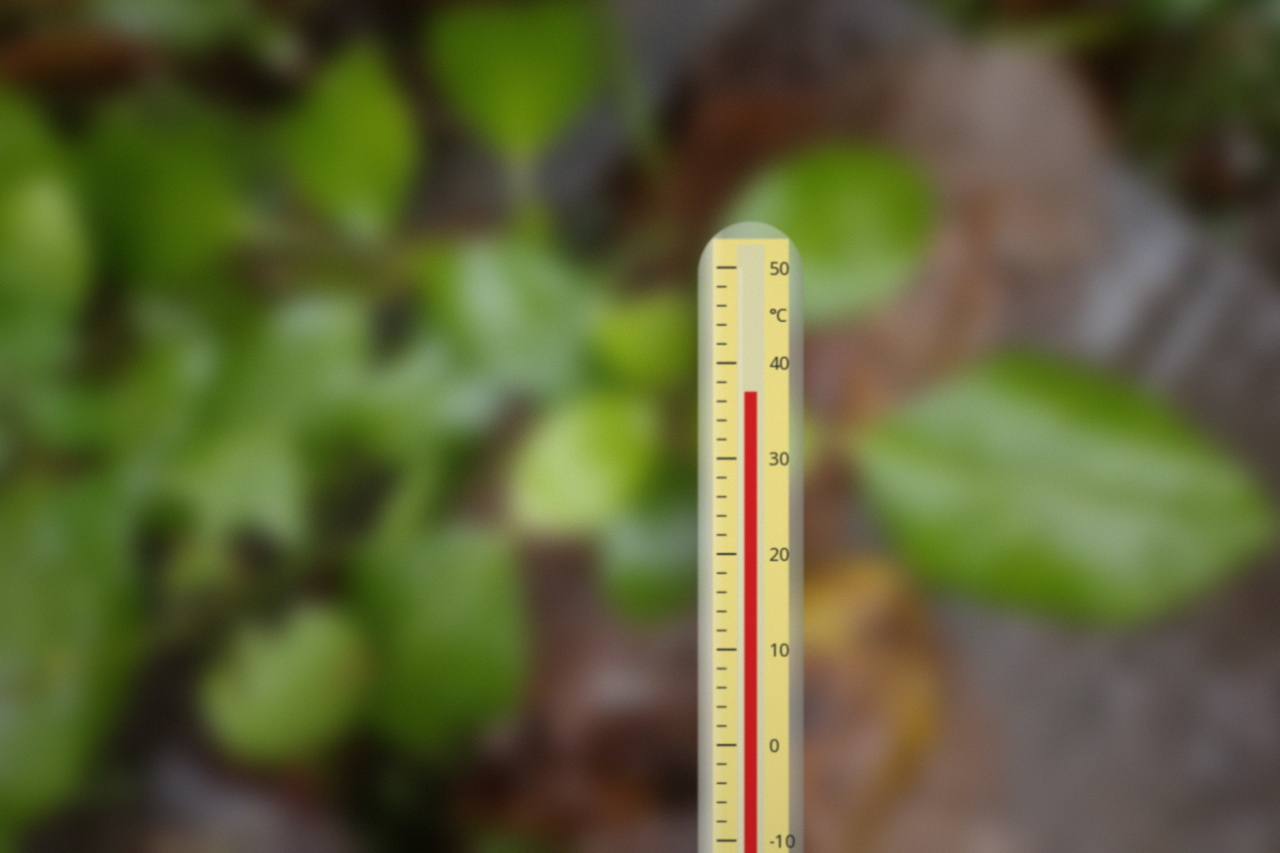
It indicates 37,°C
